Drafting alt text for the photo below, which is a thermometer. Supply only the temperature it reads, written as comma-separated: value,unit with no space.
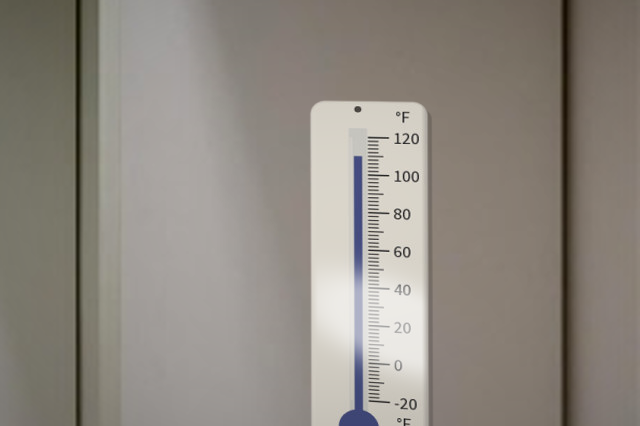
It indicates 110,°F
